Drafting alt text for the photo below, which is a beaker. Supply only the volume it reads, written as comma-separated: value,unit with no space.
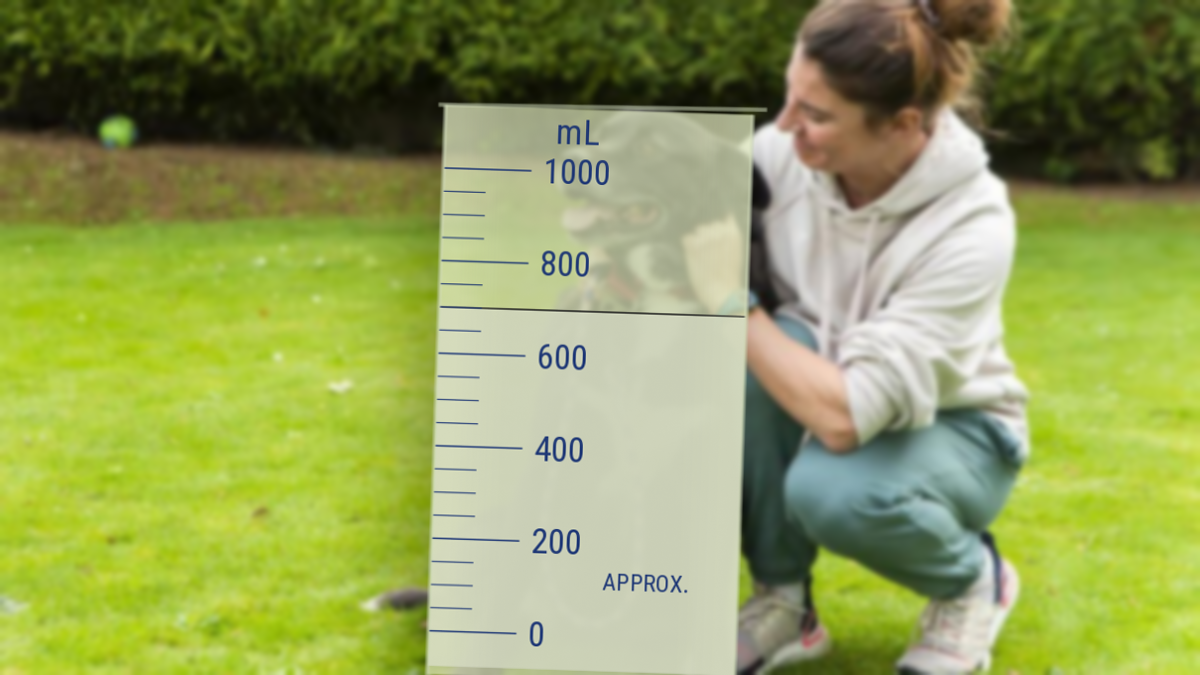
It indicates 700,mL
